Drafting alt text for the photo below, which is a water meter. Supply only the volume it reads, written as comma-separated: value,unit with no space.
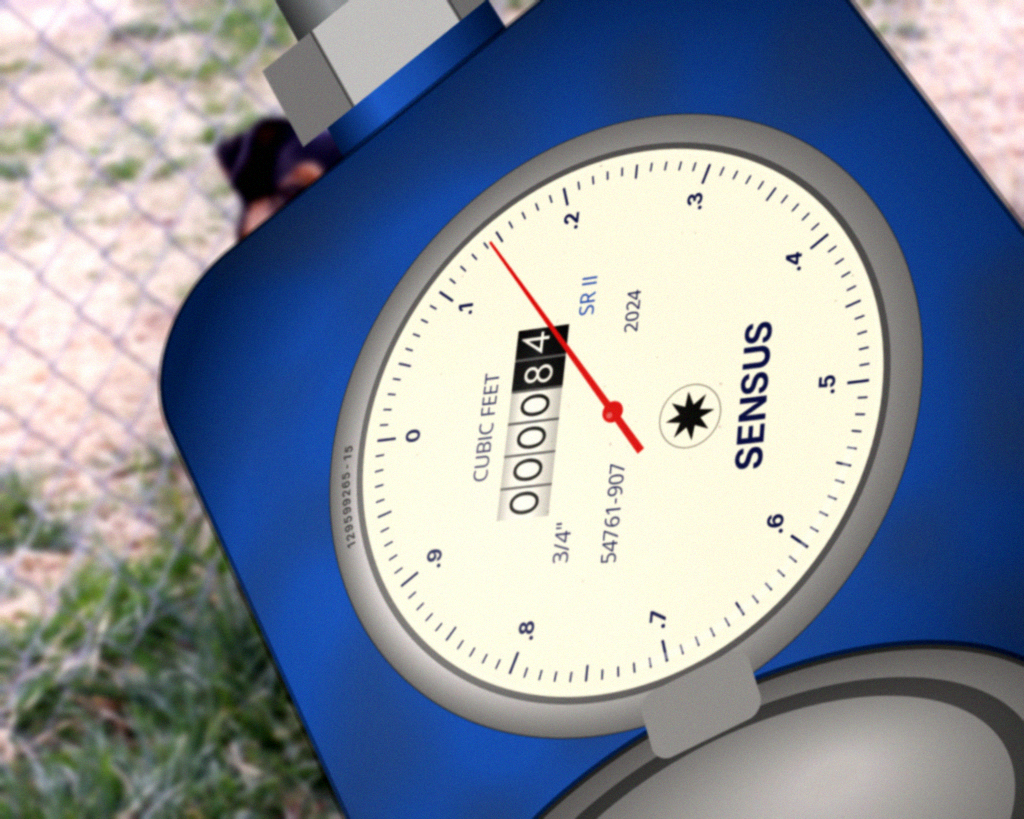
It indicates 84.14,ft³
